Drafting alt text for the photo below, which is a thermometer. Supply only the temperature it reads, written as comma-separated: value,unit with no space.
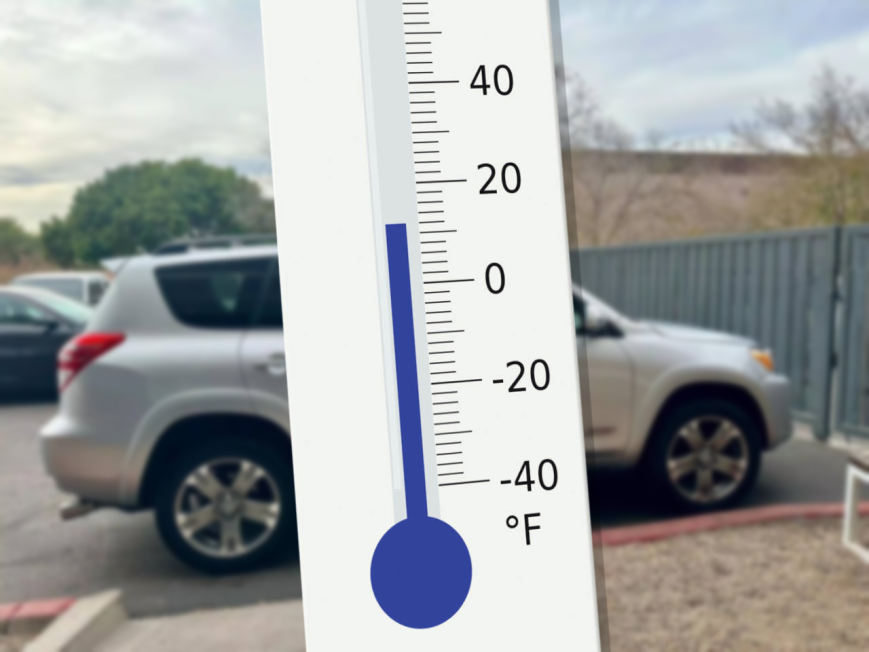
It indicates 12,°F
